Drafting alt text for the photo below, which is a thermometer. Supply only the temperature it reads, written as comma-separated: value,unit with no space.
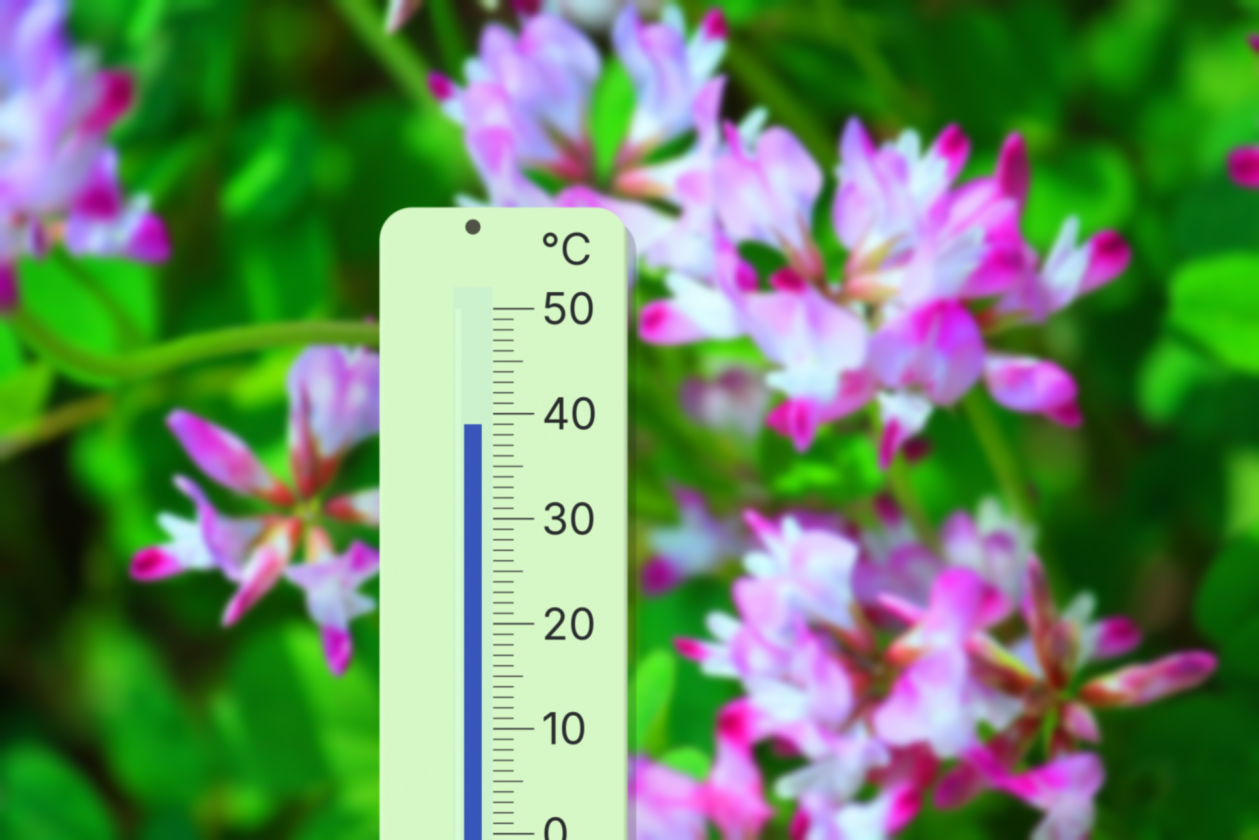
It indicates 39,°C
